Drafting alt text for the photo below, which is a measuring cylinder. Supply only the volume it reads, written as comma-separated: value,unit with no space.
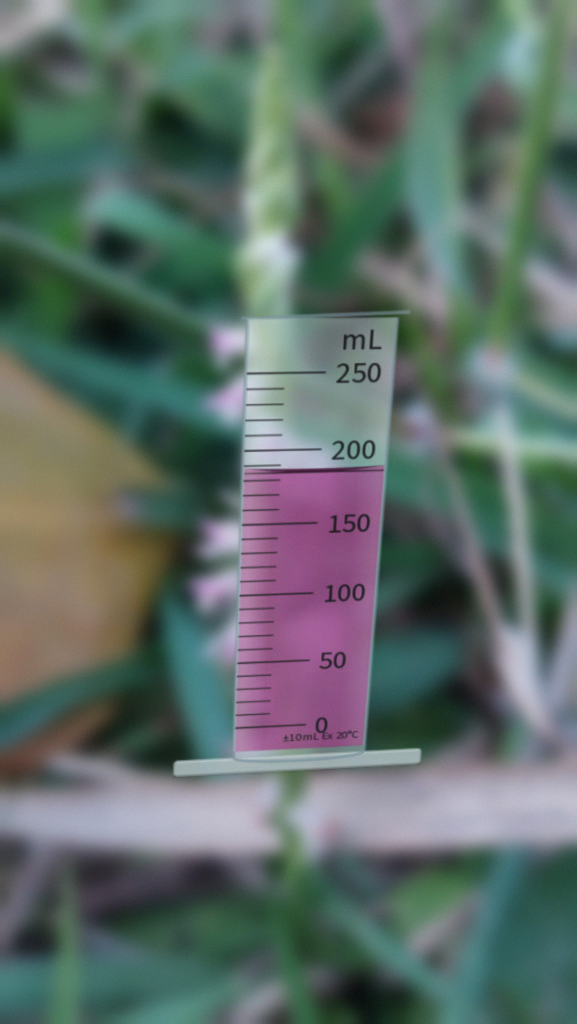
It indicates 185,mL
